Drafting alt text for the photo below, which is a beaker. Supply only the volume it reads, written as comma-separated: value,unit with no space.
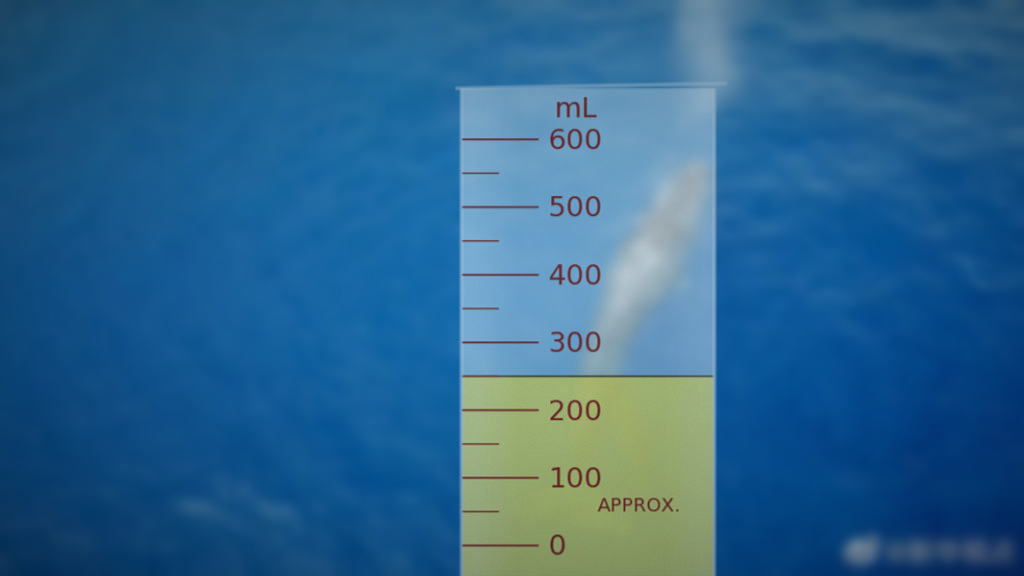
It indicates 250,mL
